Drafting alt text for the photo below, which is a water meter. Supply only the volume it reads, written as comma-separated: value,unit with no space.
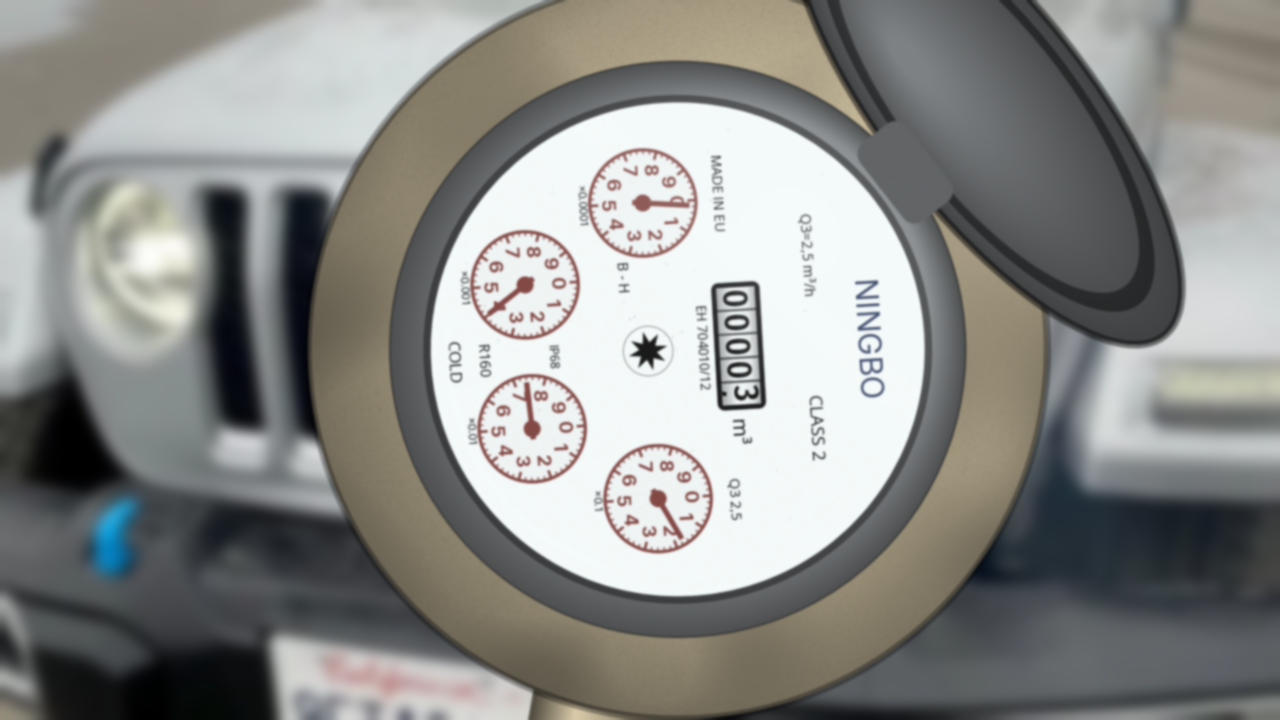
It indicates 3.1740,m³
